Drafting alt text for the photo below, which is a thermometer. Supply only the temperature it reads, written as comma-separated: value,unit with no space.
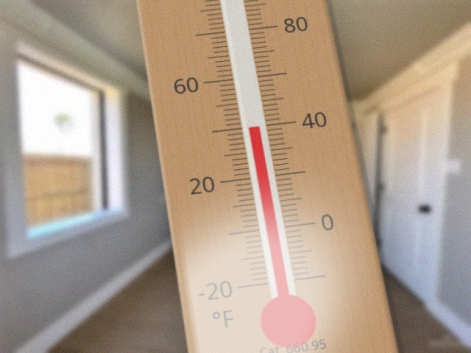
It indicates 40,°F
